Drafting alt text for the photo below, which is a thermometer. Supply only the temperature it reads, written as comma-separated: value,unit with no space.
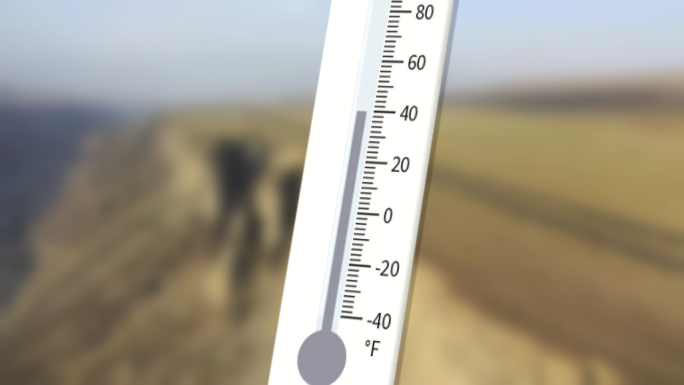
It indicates 40,°F
